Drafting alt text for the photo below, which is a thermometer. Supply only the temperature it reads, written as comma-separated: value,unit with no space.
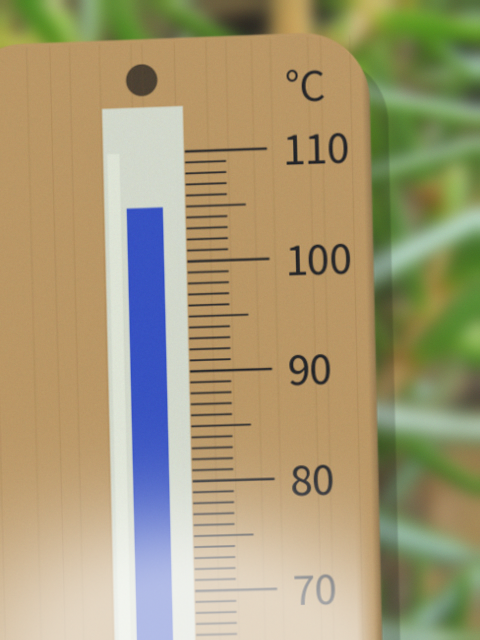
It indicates 105,°C
